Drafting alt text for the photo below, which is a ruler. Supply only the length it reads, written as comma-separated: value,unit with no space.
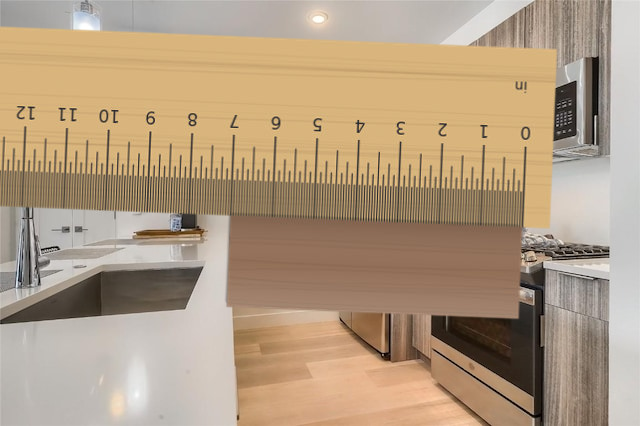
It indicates 7,in
